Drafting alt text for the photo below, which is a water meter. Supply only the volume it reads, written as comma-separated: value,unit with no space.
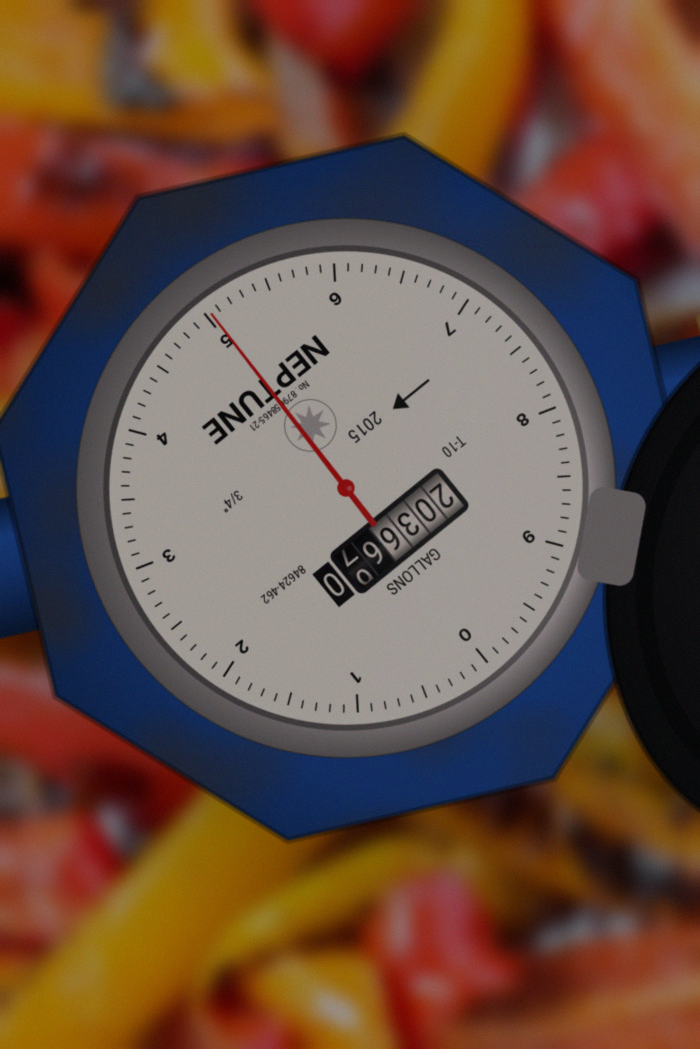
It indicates 2036665.0,gal
